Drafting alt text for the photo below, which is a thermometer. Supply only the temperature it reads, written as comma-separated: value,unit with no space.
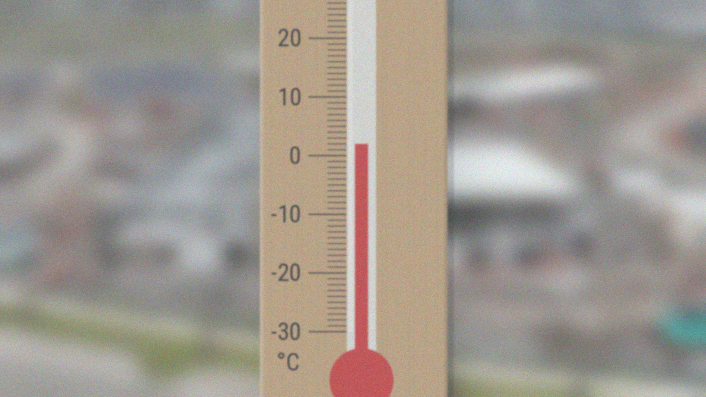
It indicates 2,°C
